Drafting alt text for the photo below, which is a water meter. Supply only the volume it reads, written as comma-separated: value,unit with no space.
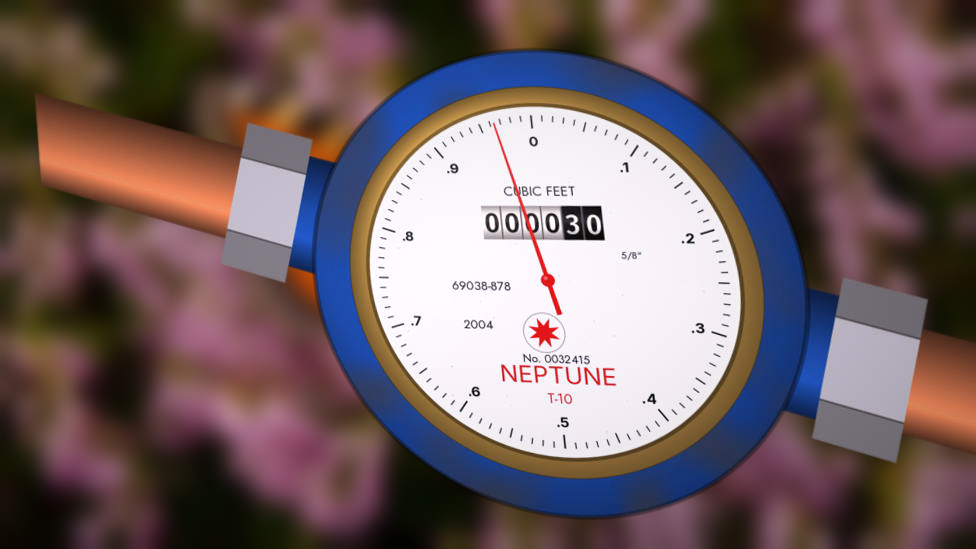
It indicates 29.96,ft³
